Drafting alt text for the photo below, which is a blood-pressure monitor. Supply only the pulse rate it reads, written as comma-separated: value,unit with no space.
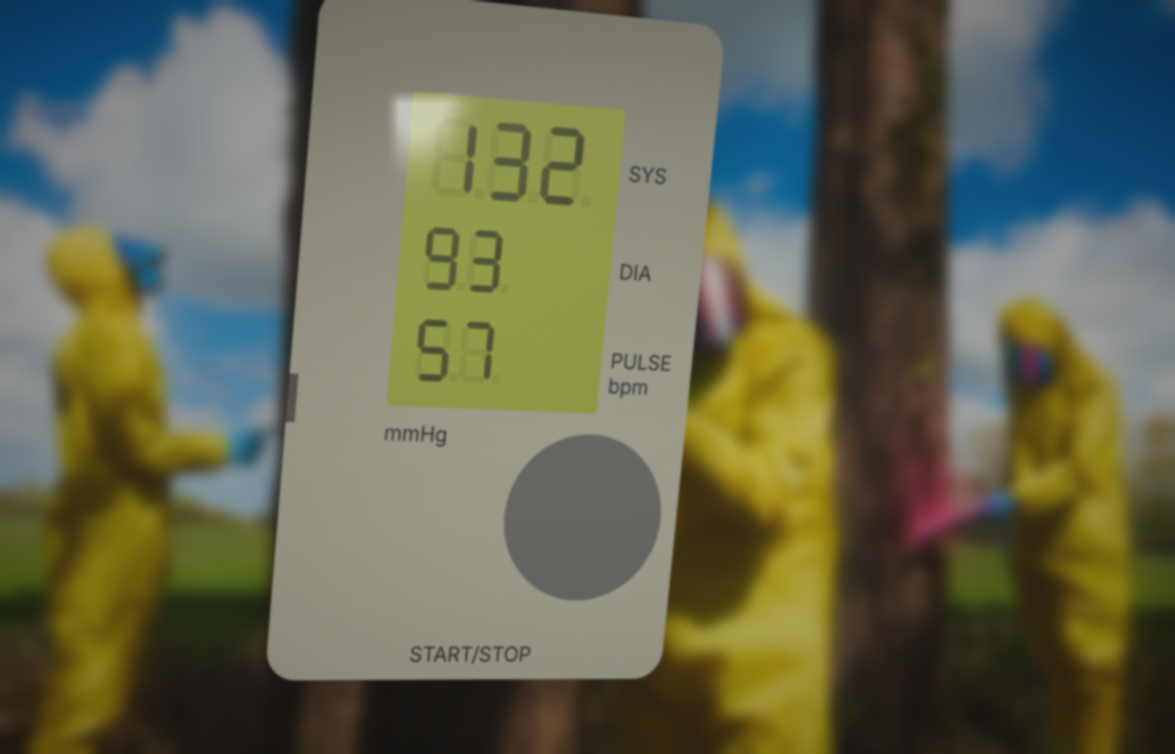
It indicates 57,bpm
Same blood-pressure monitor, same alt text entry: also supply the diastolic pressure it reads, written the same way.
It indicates 93,mmHg
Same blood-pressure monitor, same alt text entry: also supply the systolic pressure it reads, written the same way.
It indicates 132,mmHg
